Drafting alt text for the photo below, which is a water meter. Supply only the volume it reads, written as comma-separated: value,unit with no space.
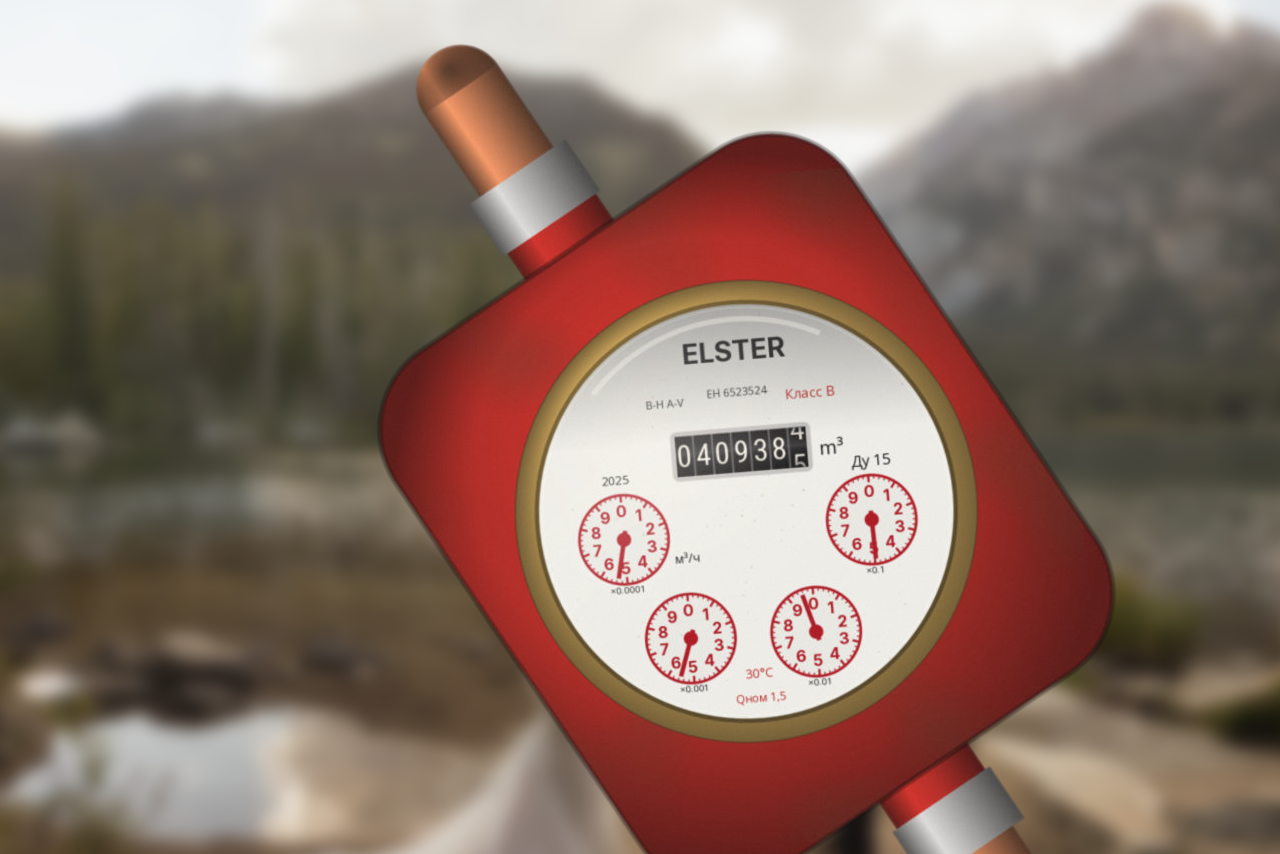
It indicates 409384.4955,m³
